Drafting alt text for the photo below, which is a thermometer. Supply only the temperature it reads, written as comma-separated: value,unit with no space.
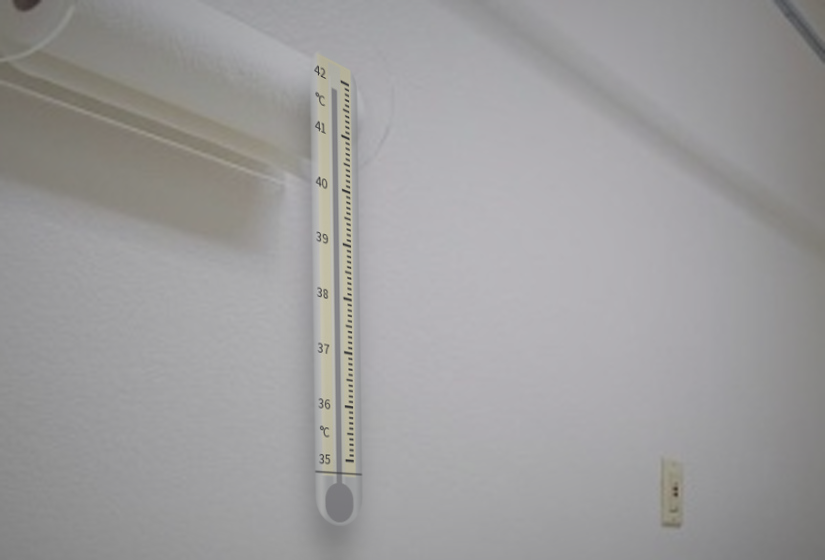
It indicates 41.8,°C
